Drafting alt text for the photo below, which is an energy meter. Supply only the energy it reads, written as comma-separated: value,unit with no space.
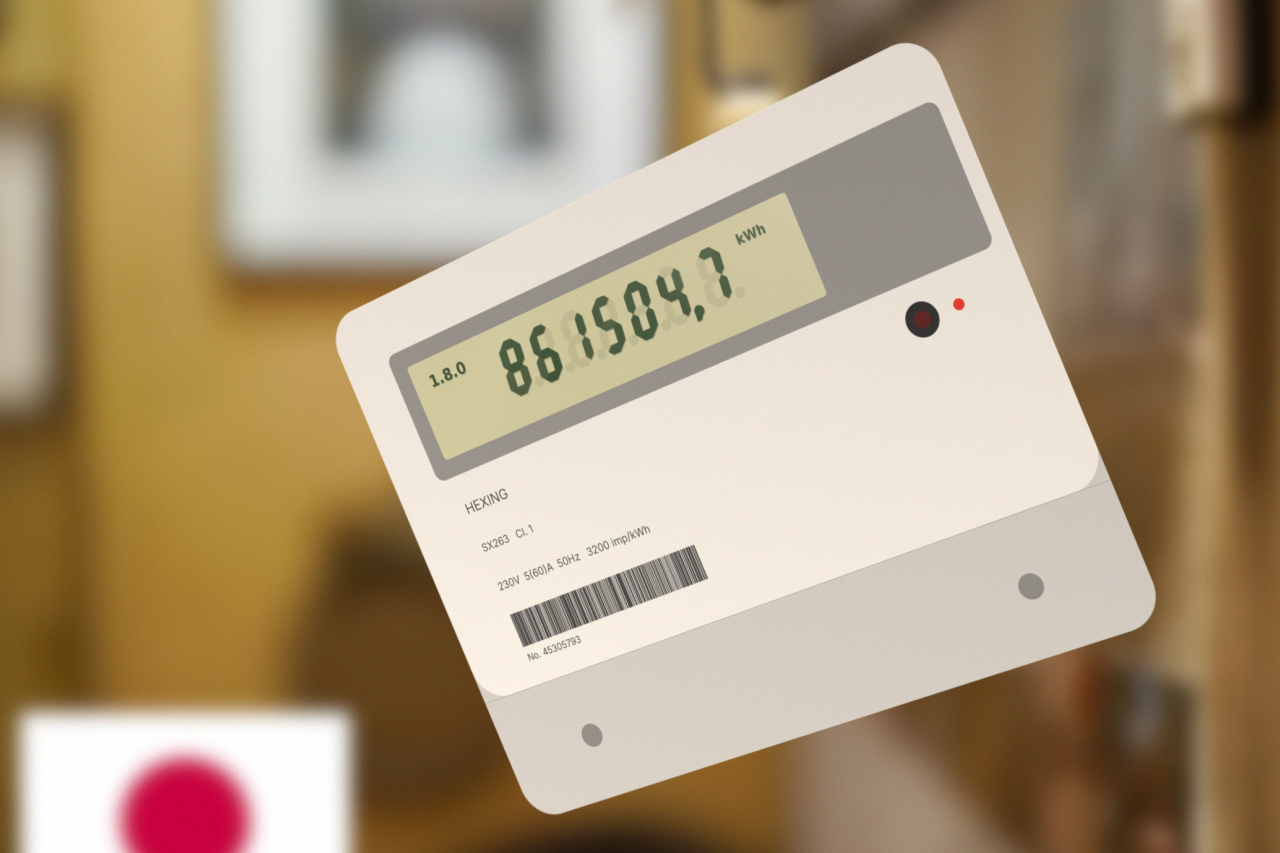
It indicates 861504.7,kWh
